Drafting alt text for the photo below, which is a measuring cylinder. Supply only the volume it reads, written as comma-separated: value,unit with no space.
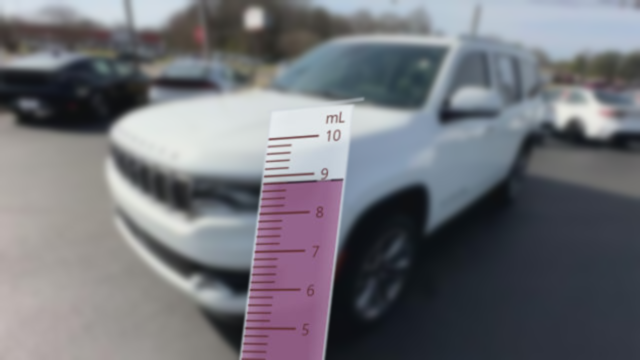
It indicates 8.8,mL
